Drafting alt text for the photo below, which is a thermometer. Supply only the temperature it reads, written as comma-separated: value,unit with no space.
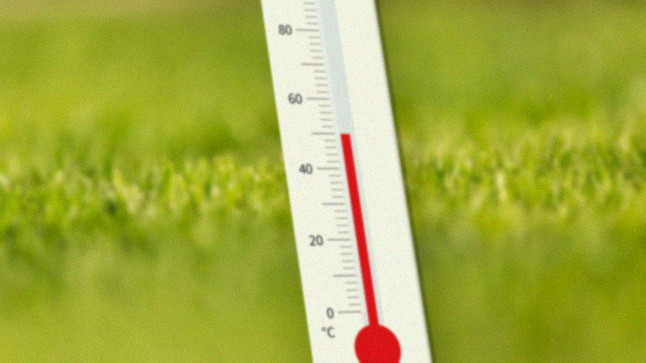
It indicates 50,°C
